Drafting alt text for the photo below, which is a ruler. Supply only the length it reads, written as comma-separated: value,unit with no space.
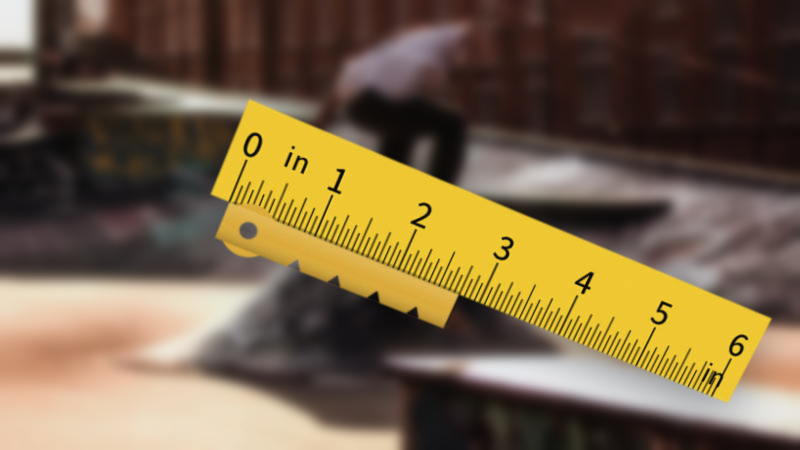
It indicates 2.75,in
